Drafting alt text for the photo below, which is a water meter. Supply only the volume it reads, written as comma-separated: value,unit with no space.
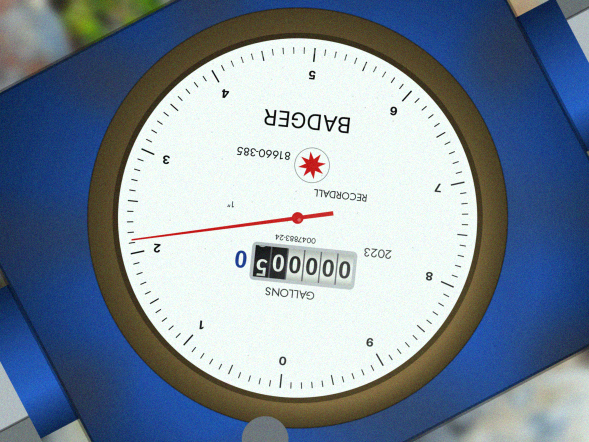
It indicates 52.1,gal
